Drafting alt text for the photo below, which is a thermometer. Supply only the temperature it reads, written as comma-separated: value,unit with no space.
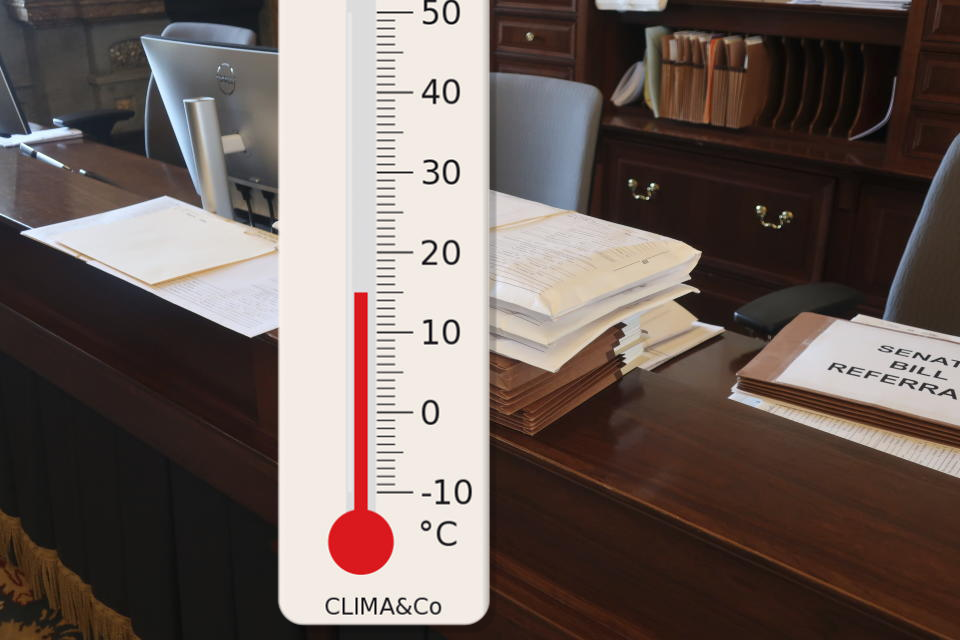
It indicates 15,°C
